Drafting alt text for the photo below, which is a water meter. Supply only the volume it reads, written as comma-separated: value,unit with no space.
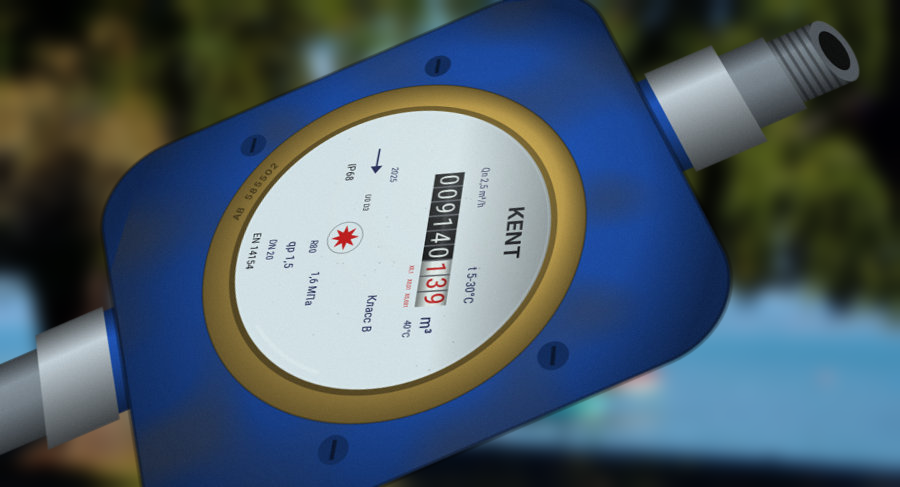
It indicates 9140.139,m³
